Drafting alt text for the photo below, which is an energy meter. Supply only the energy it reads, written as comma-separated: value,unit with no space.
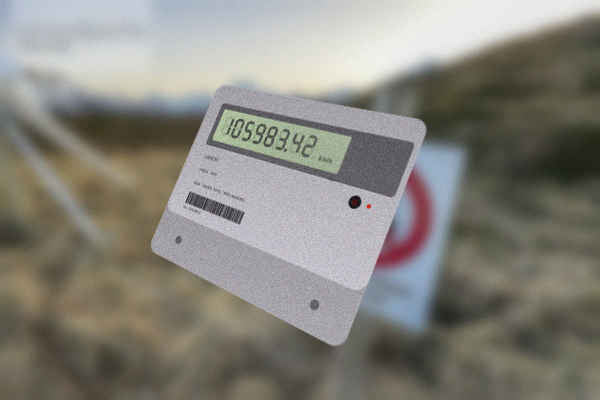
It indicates 105983.42,kWh
